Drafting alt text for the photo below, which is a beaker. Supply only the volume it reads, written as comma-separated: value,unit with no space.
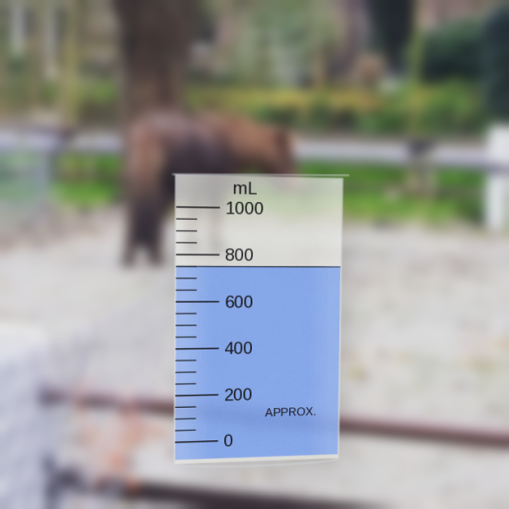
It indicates 750,mL
